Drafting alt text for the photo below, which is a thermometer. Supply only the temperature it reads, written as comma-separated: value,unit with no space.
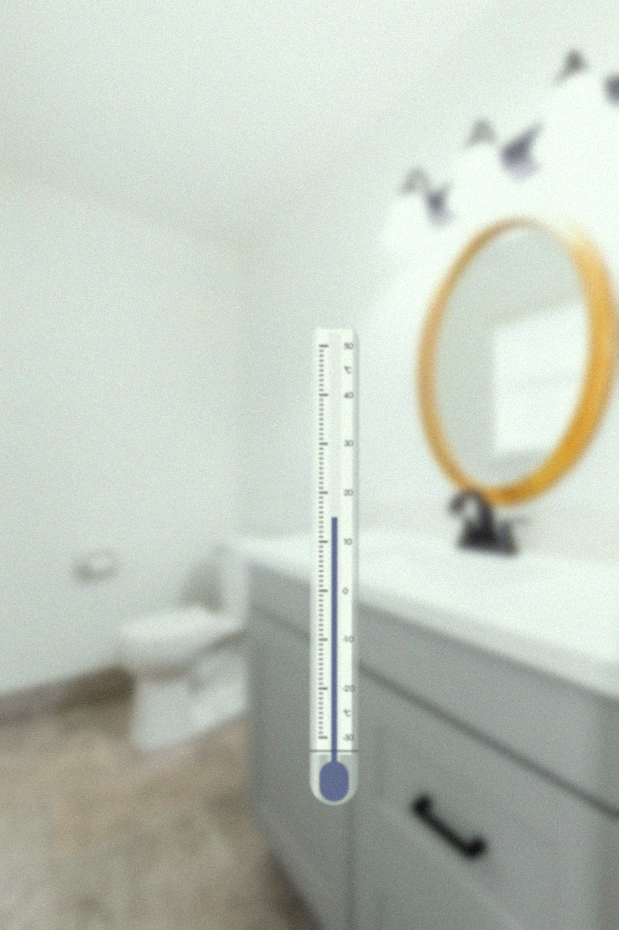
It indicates 15,°C
